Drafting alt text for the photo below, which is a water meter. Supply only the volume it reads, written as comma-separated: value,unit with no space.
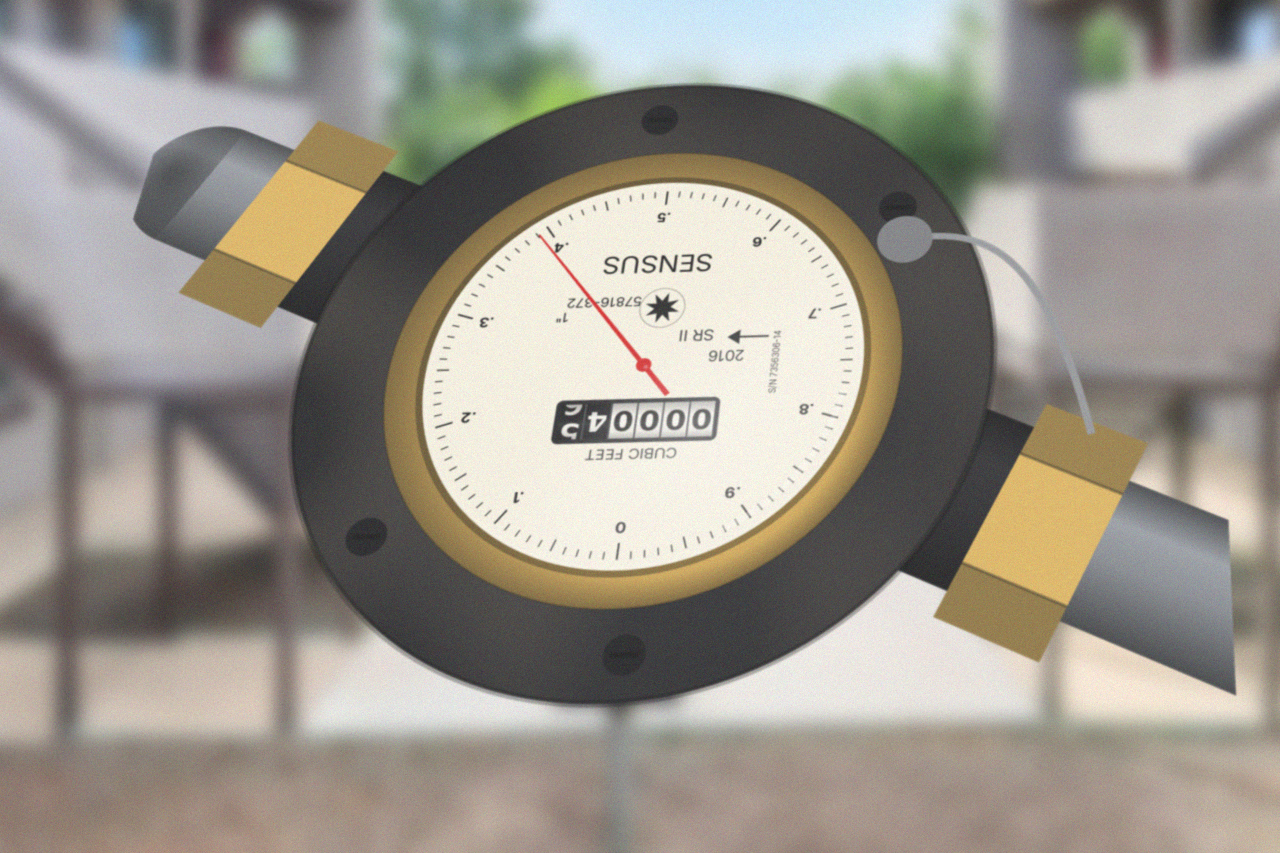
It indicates 45.39,ft³
